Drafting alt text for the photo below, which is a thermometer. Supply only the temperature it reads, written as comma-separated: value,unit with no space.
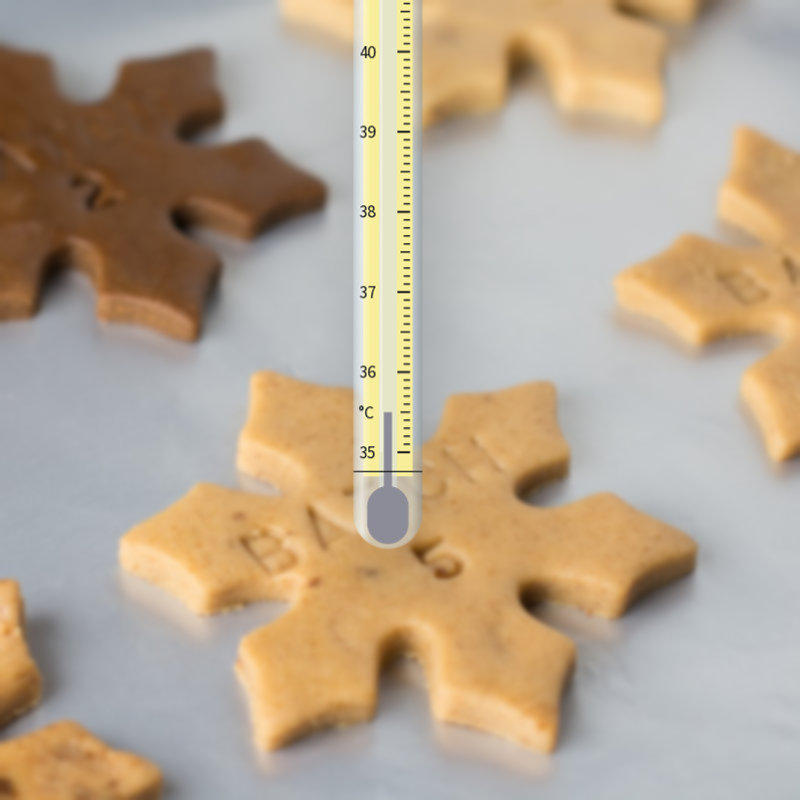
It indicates 35.5,°C
